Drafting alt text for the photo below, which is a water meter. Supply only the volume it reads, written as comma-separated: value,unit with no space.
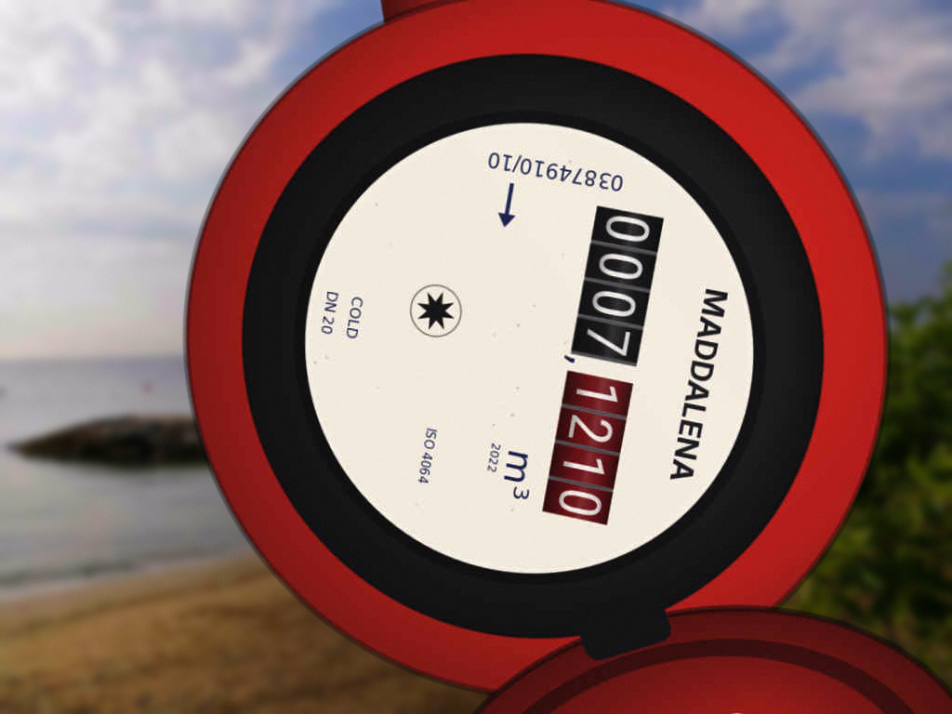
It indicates 7.1210,m³
